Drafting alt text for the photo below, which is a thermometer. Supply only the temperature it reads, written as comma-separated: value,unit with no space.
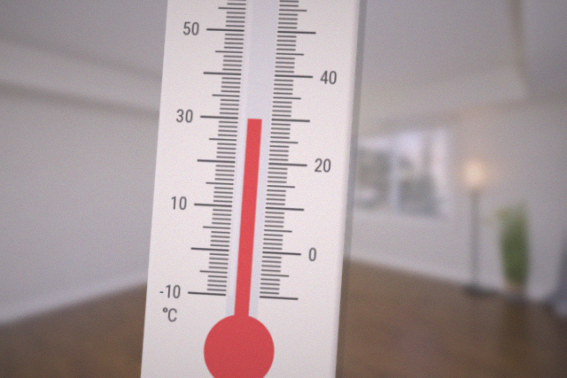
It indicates 30,°C
